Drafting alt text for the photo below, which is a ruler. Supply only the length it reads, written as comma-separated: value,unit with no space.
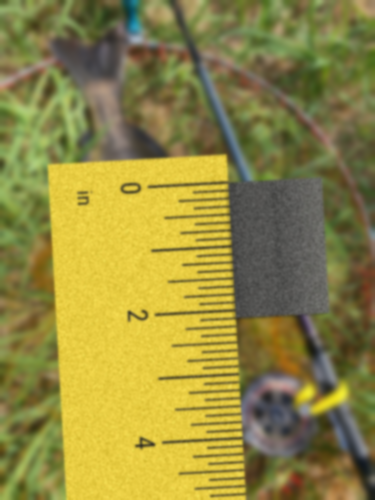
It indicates 2.125,in
